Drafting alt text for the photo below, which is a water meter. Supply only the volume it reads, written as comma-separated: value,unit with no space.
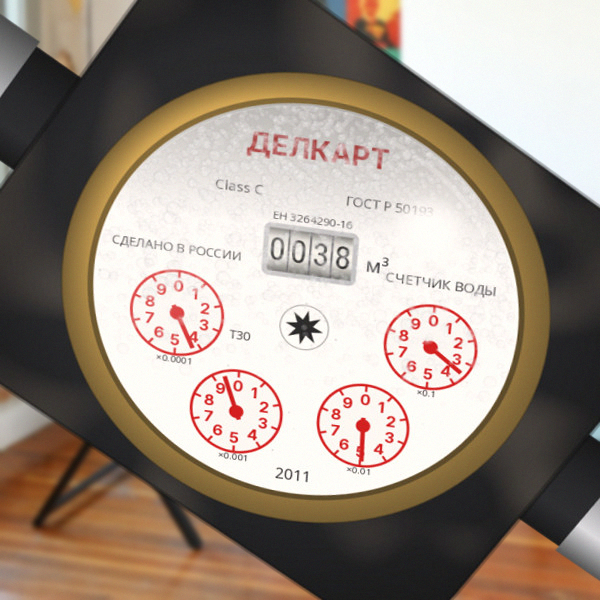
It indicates 38.3494,m³
